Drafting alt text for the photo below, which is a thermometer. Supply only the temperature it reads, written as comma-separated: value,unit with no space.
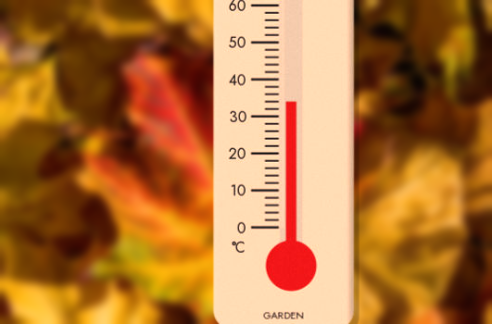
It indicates 34,°C
